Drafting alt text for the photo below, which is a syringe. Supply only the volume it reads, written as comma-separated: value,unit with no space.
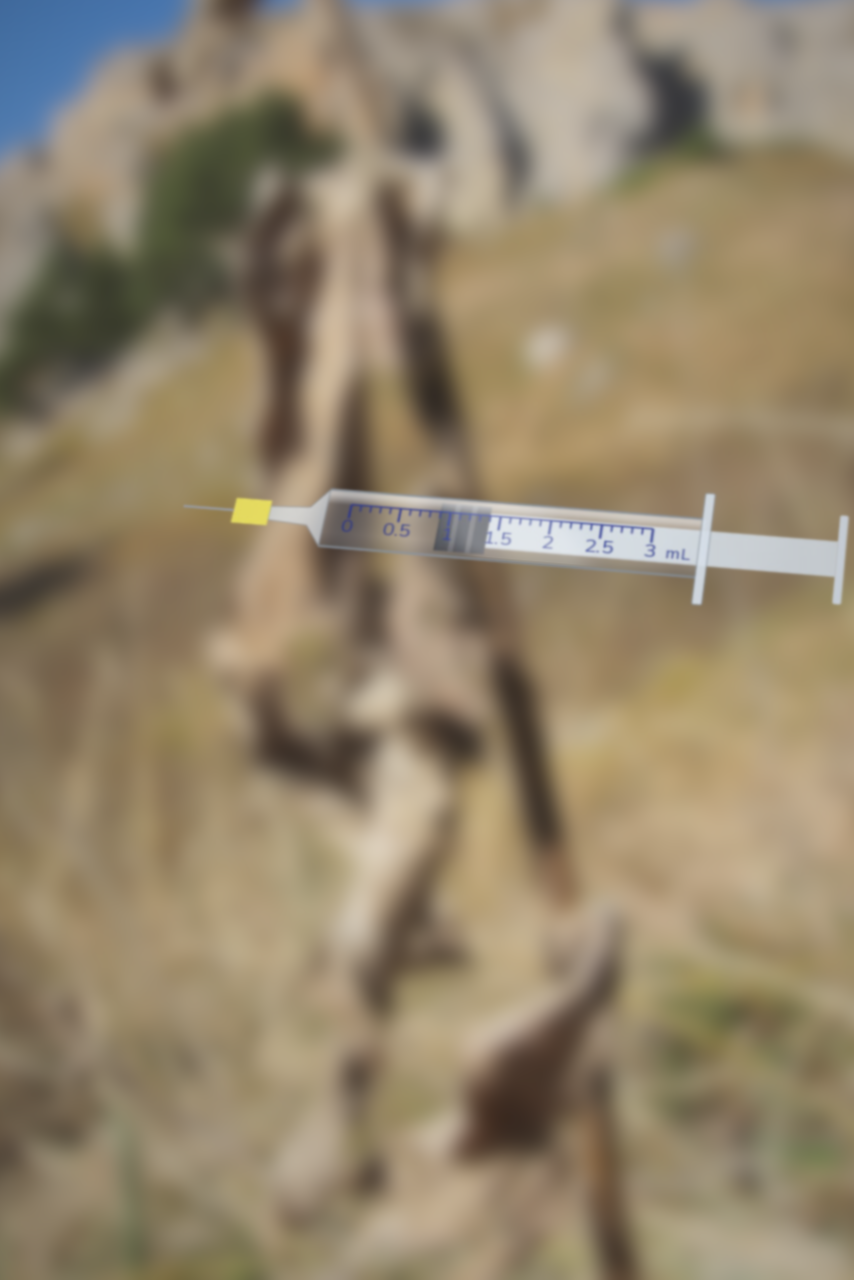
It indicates 0.9,mL
